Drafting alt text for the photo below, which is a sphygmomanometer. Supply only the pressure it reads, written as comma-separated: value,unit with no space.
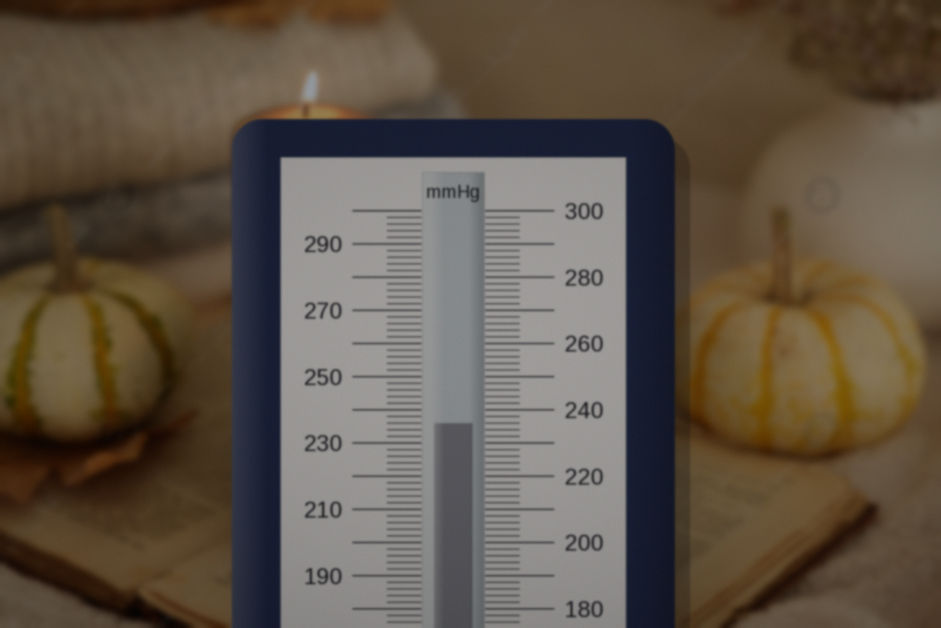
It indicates 236,mmHg
